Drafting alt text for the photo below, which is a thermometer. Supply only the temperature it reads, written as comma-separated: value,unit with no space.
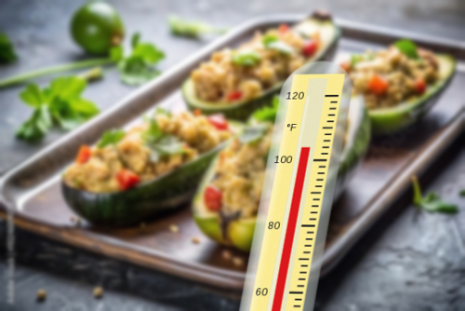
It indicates 104,°F
